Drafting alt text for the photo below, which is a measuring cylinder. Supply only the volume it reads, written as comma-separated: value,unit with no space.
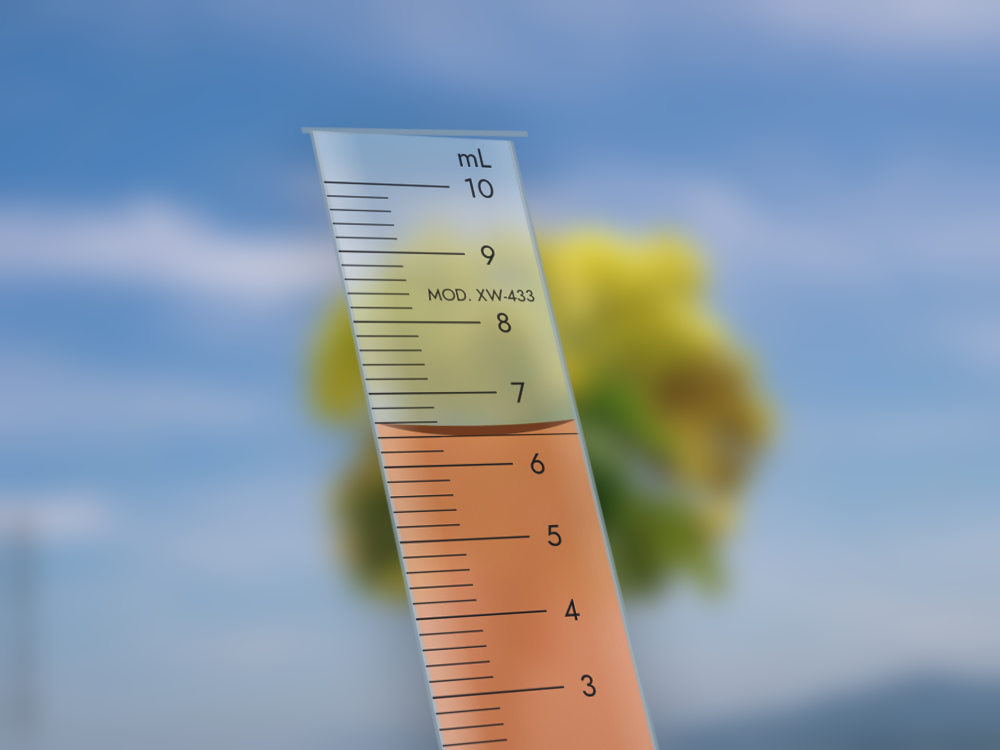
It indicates 6.4,mL
